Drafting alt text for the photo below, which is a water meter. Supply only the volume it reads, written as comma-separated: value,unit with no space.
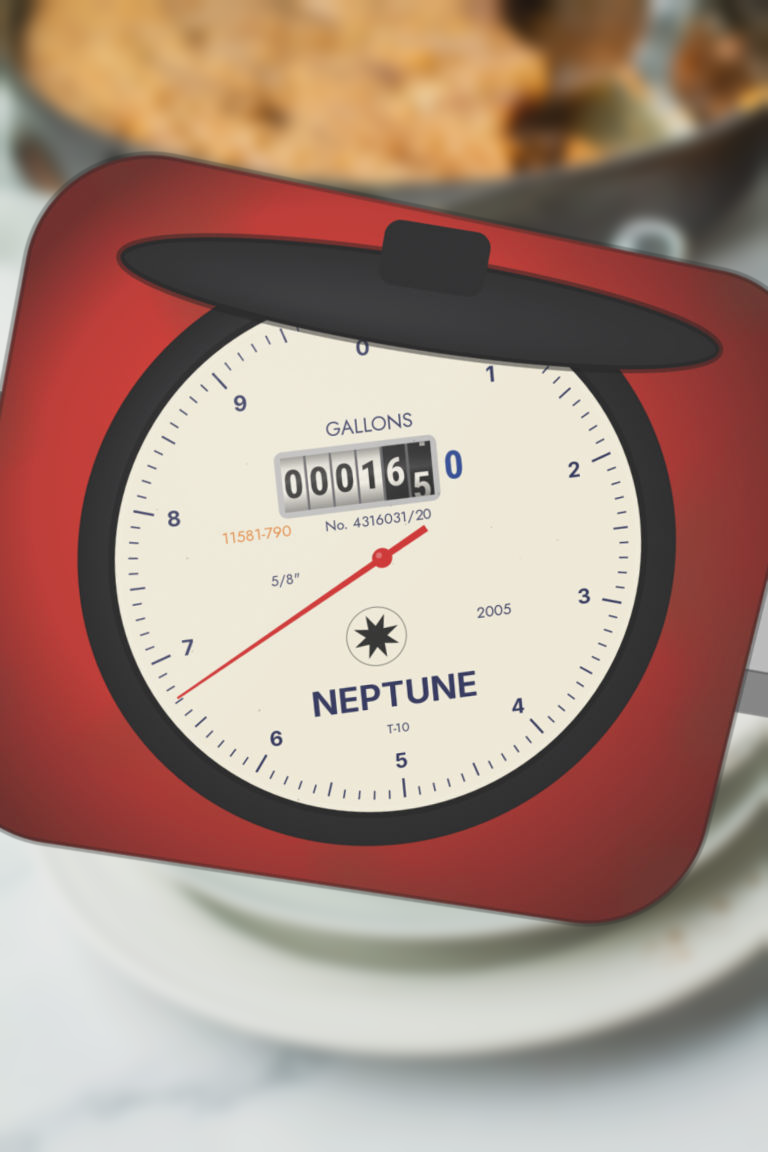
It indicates 1646.7,gal
